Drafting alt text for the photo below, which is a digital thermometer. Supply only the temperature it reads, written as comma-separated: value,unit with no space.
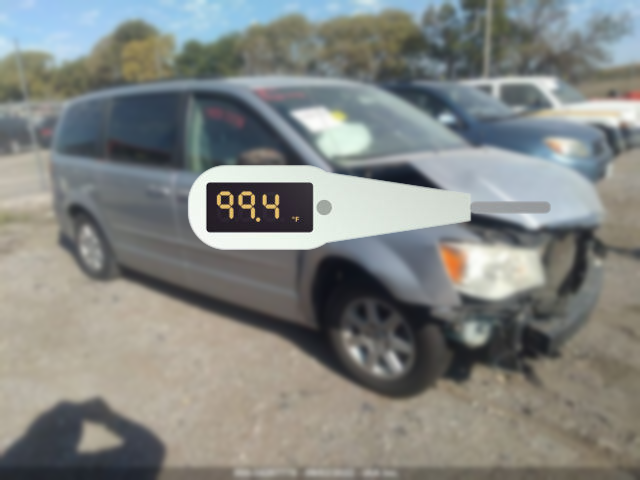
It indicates 99.4,°F
